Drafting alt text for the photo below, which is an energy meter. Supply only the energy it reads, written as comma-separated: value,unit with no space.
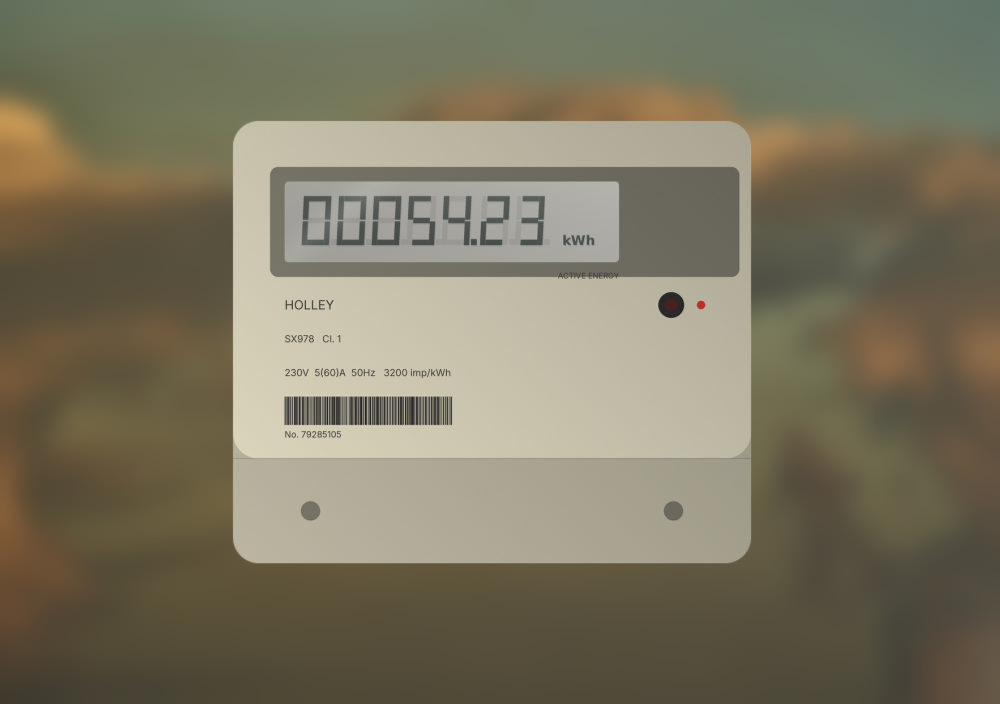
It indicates 54.23,kWh
